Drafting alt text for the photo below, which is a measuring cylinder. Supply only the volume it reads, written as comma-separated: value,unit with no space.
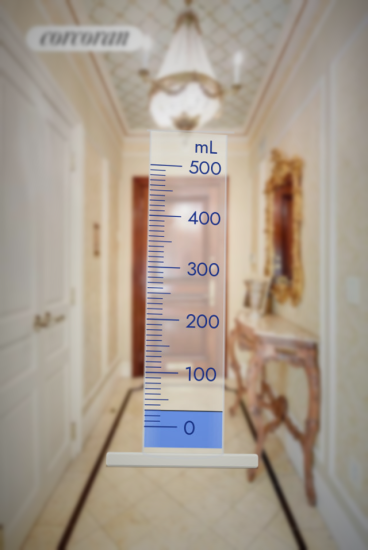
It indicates 30,mL
